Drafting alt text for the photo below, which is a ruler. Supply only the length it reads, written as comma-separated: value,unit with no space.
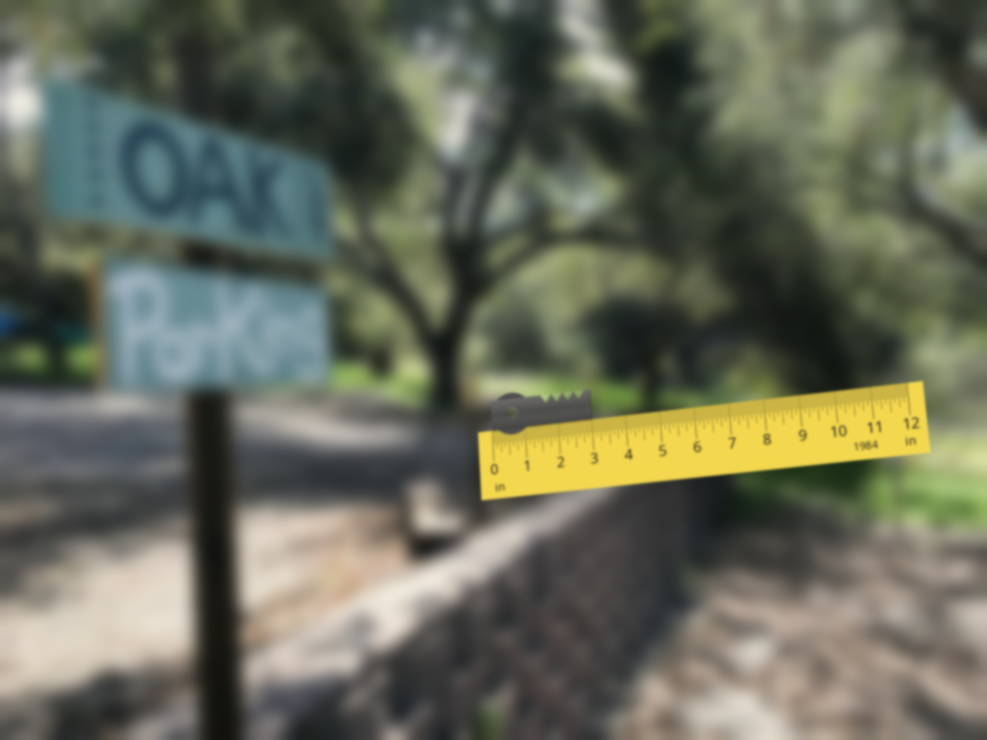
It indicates 3,in
